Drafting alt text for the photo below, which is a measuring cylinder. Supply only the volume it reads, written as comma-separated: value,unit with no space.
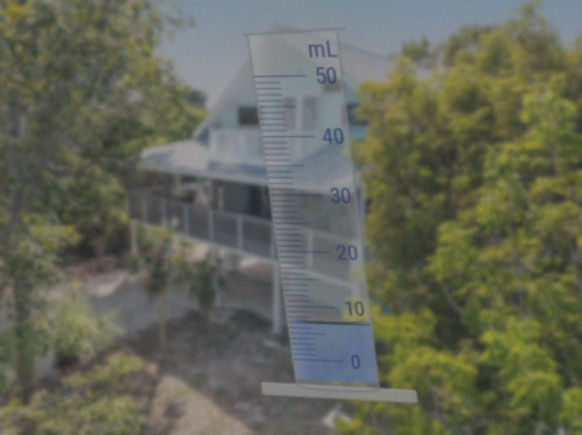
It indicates 7,mL
